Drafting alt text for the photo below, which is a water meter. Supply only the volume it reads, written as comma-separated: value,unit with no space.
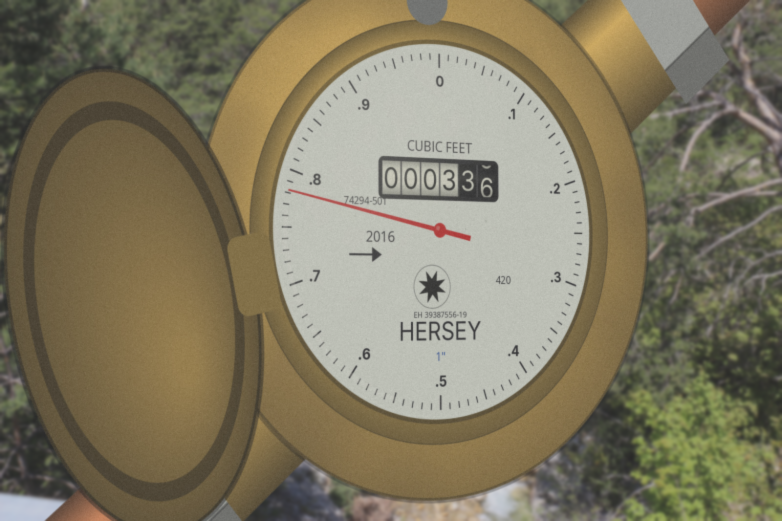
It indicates 335.78,ft³
